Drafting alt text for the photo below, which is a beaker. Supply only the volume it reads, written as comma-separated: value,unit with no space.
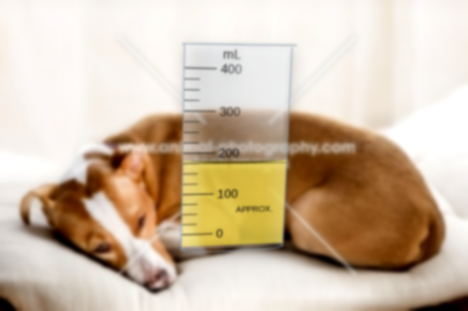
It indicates 175,mL
